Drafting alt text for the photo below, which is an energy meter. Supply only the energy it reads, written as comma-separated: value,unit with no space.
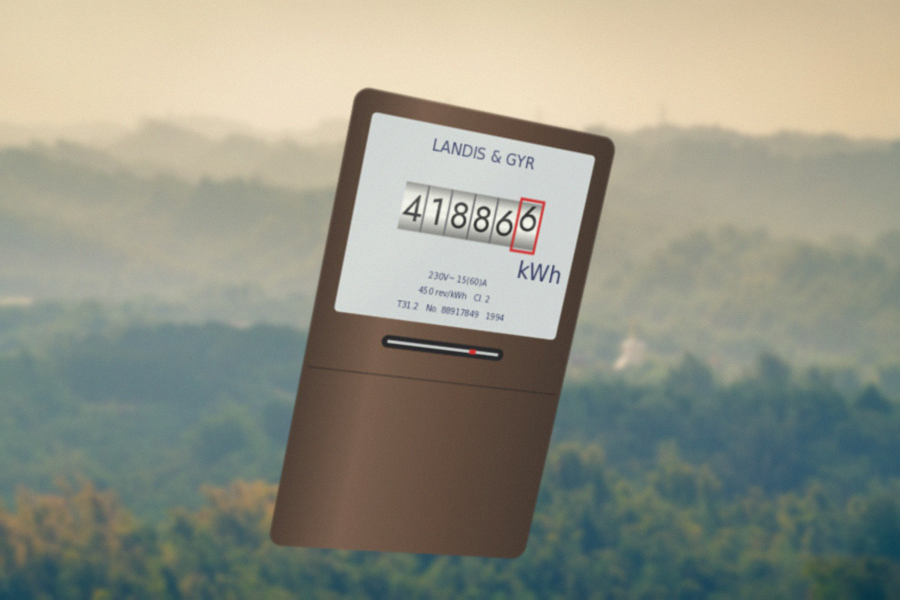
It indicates 41886.6,kWh
